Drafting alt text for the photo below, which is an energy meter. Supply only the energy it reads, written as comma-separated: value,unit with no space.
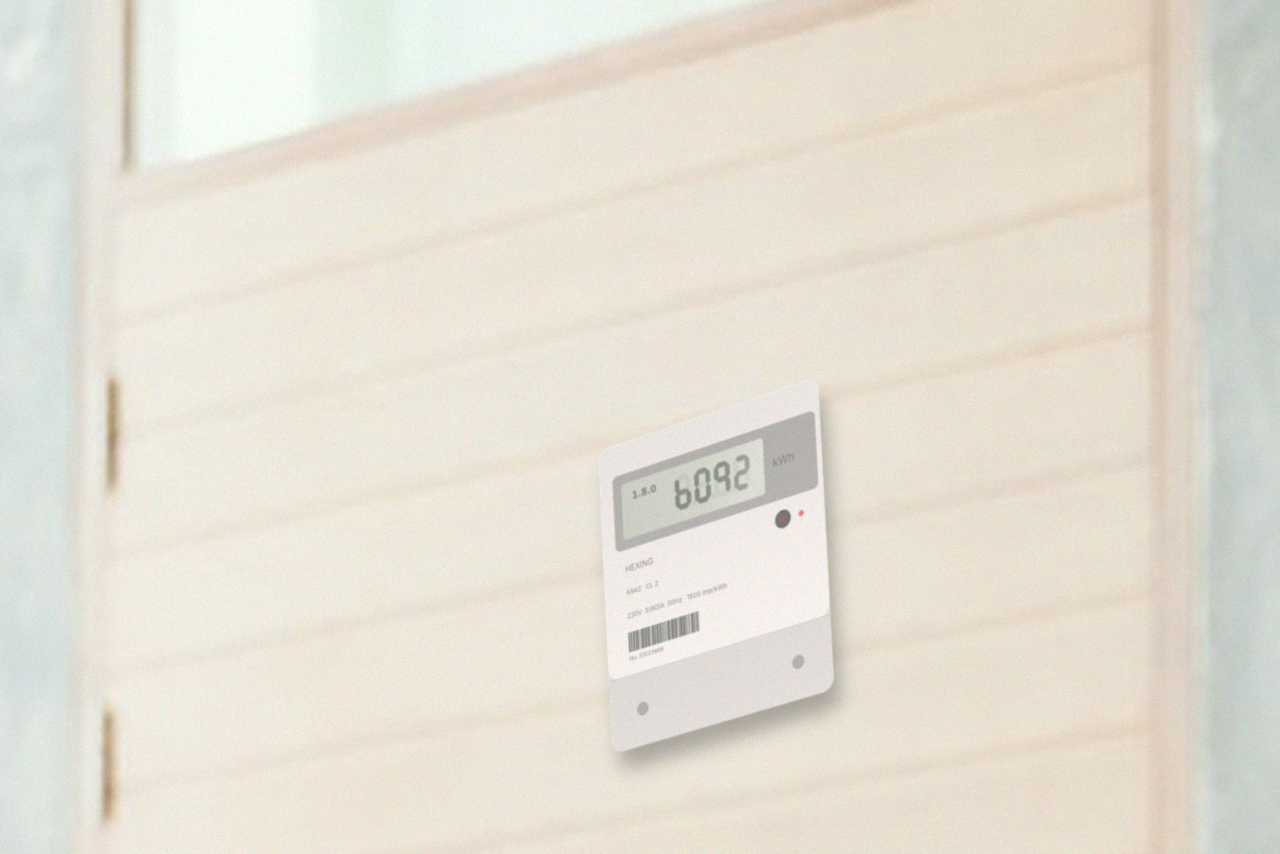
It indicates 6092,kWh
